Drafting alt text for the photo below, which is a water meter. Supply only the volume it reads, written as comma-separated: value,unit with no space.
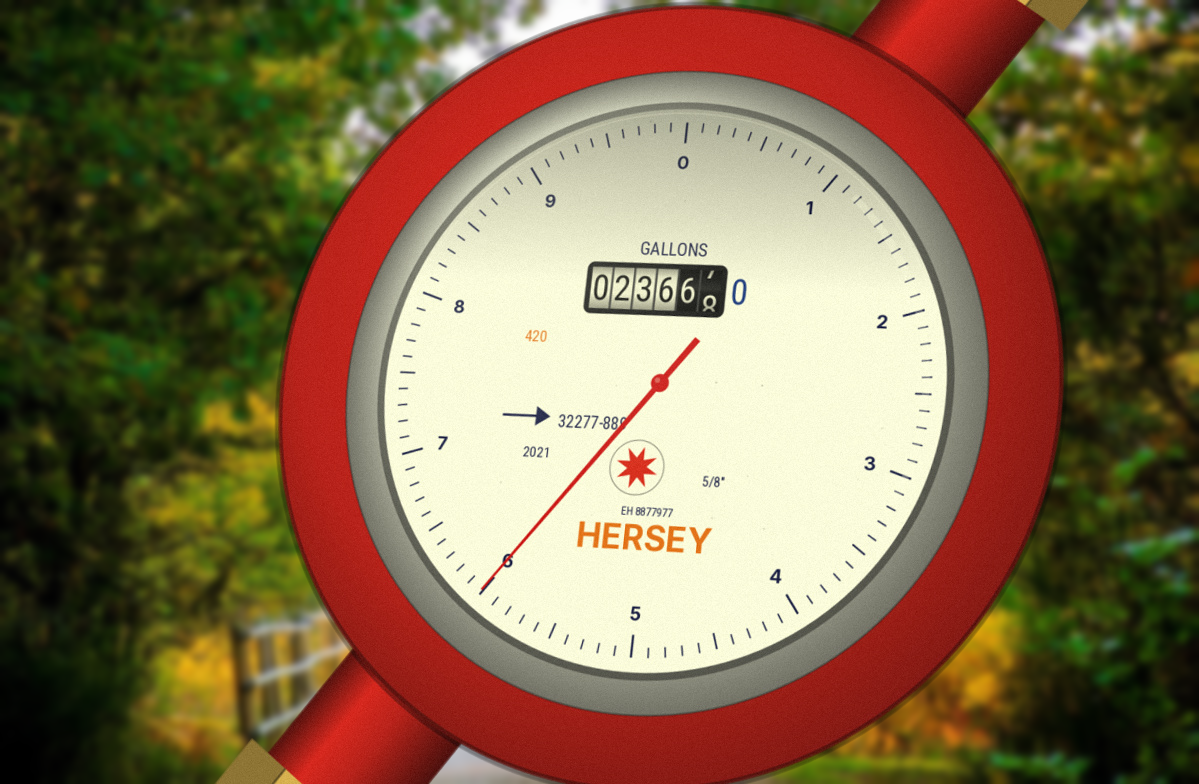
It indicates 236676.0,gal
